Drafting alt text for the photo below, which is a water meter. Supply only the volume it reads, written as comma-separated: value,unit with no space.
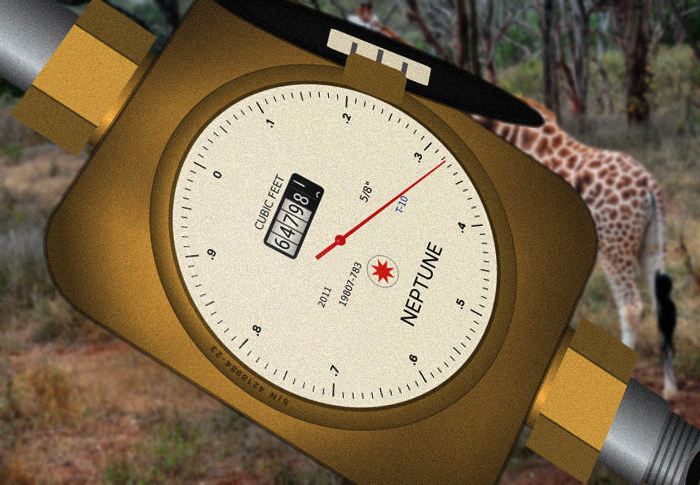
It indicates 647981.32,ft³
